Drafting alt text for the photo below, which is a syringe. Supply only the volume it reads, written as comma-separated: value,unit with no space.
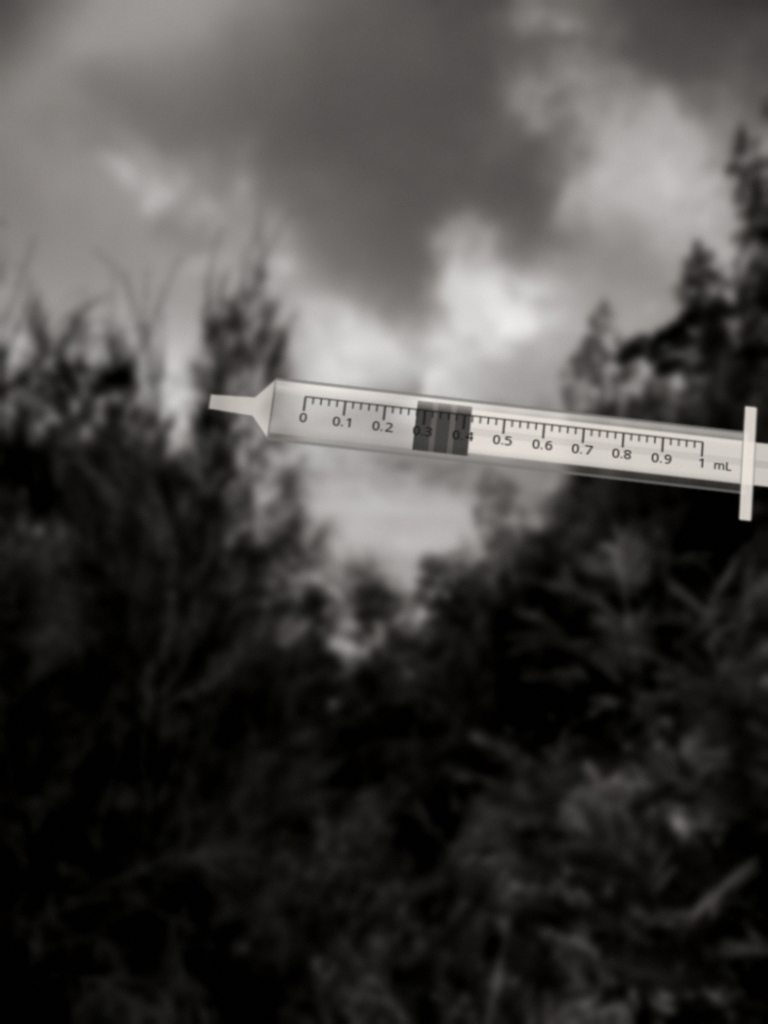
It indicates 0.28,mL
